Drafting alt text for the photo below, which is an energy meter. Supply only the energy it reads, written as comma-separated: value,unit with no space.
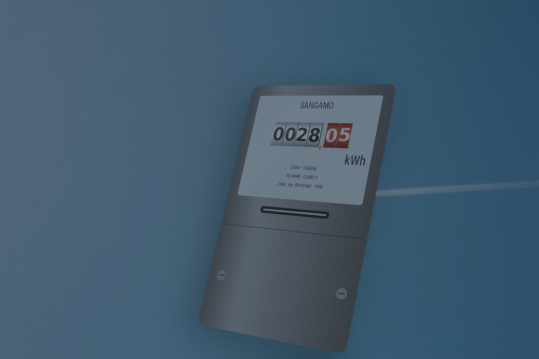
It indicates 28.05,kWh
